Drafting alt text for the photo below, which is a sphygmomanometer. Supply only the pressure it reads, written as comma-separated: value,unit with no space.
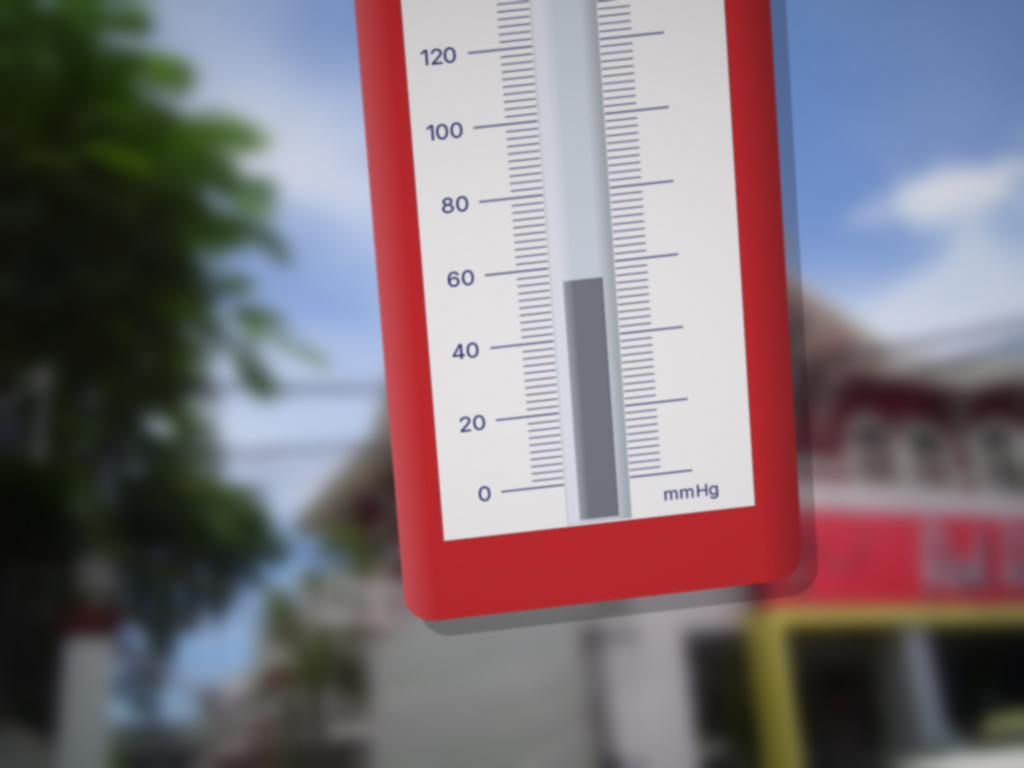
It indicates 56,mmHg
